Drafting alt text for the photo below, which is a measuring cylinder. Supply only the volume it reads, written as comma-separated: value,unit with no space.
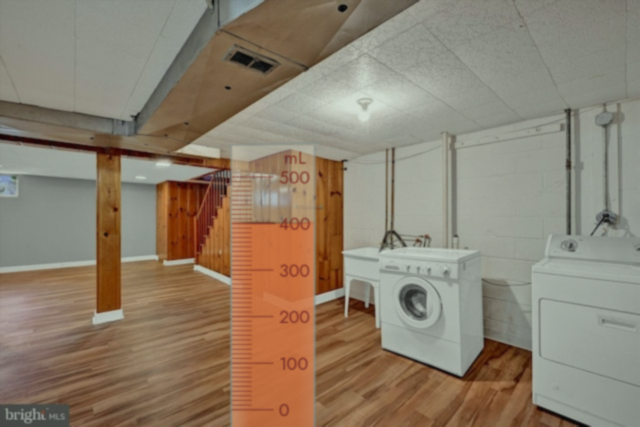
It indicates 400,mL
